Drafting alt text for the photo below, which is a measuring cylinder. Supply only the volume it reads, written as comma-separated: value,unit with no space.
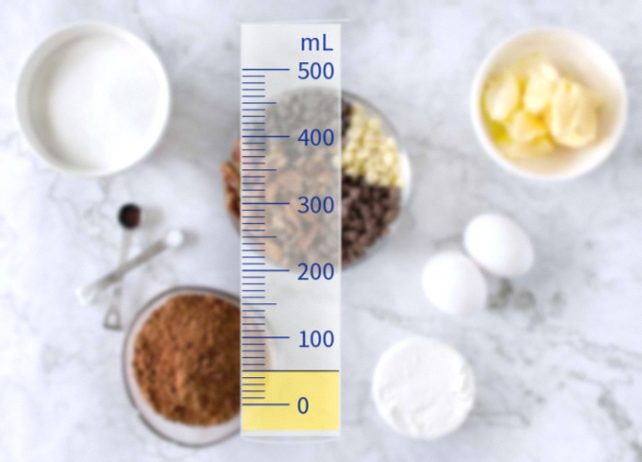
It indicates 50,mL
